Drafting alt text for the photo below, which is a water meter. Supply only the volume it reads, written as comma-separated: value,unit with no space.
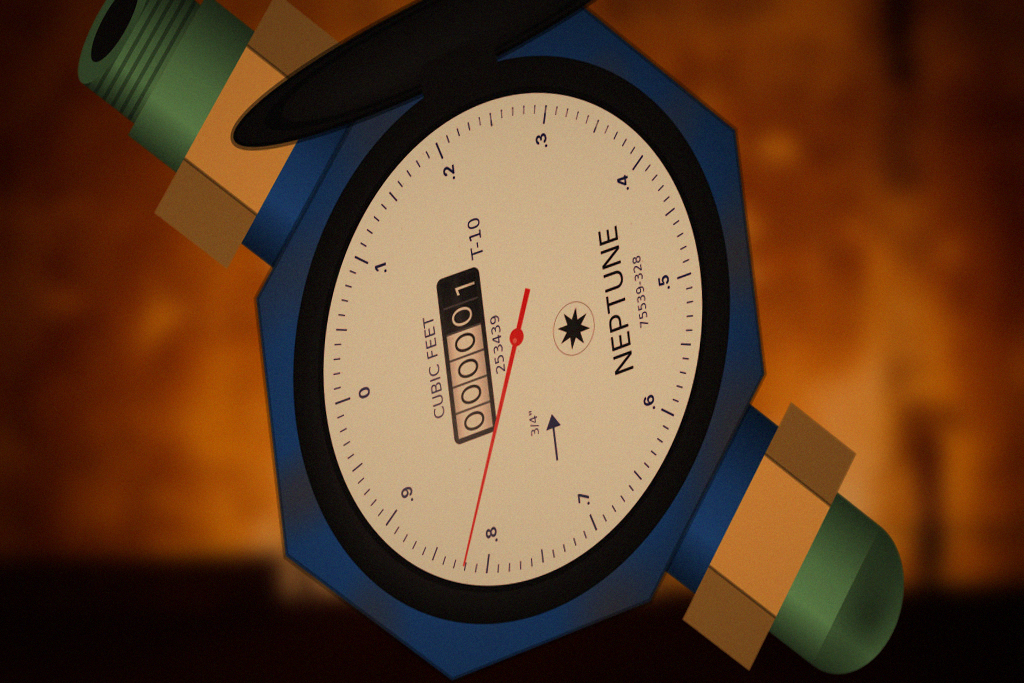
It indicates 0.82,ft³
